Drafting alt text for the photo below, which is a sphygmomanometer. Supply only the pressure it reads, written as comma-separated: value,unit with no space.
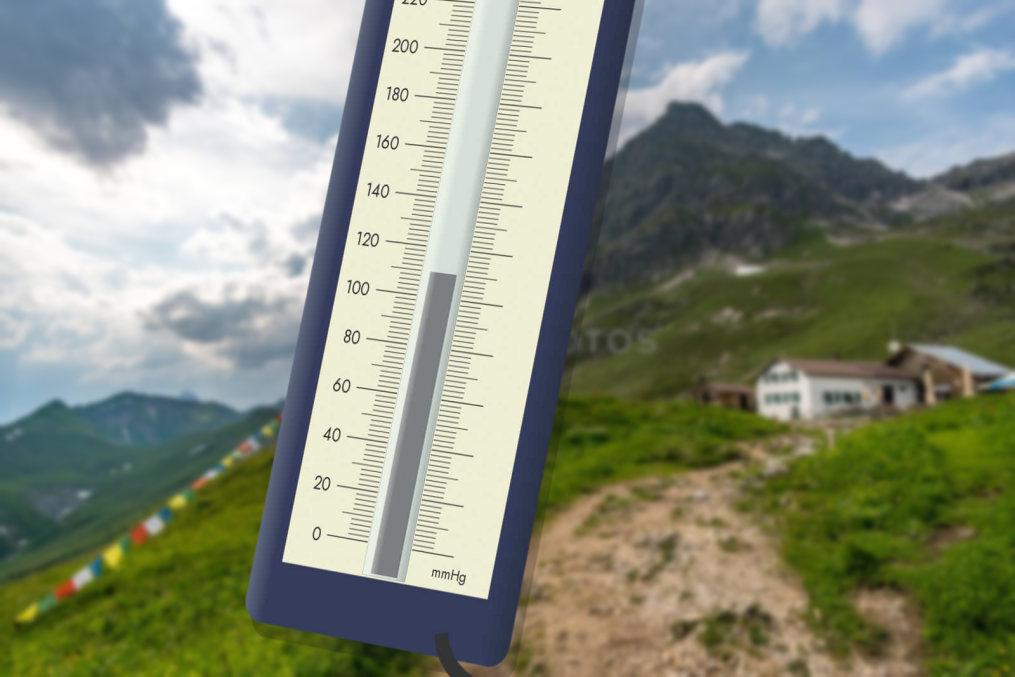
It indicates 110,mmHg
